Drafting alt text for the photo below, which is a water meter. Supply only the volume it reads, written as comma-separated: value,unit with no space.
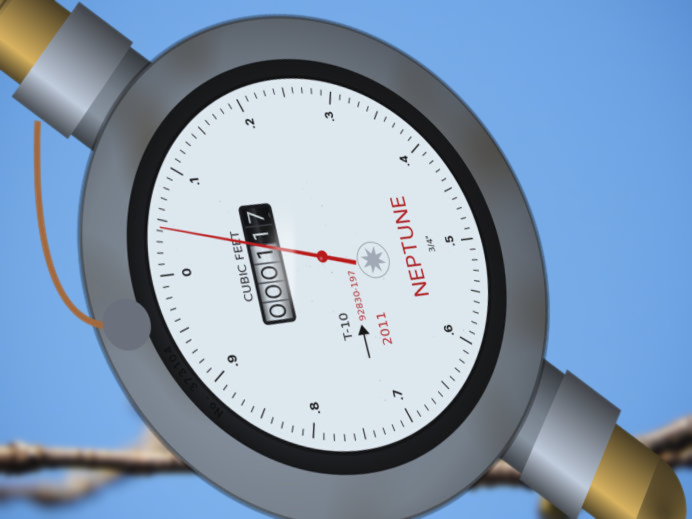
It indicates 117.04,ft³
